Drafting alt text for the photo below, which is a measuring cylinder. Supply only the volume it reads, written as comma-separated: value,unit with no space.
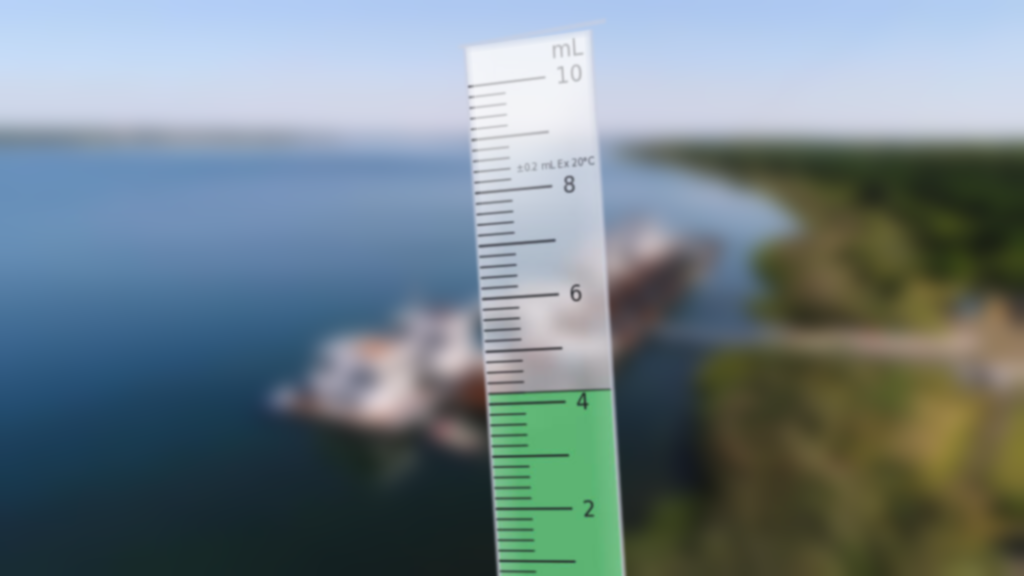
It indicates 4.2,mL
